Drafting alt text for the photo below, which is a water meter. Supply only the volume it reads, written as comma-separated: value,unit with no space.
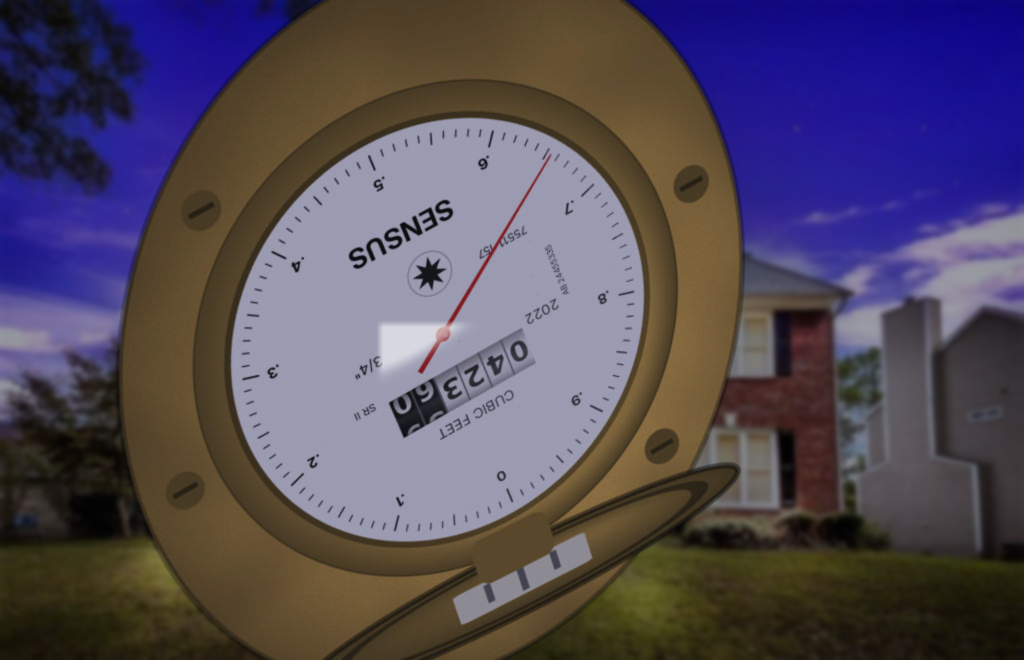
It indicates 42359.65,ft³
